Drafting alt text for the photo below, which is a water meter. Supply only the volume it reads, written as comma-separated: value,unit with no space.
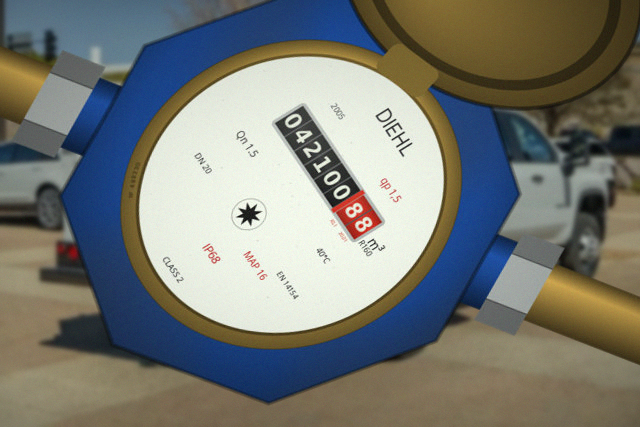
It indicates 42100.88,m³
